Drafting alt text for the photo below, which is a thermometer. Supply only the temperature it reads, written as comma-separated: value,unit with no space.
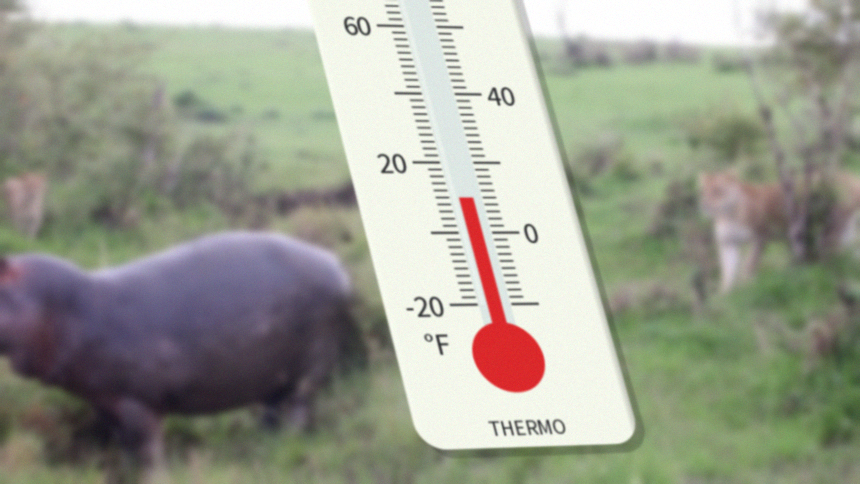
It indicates 10,°F
